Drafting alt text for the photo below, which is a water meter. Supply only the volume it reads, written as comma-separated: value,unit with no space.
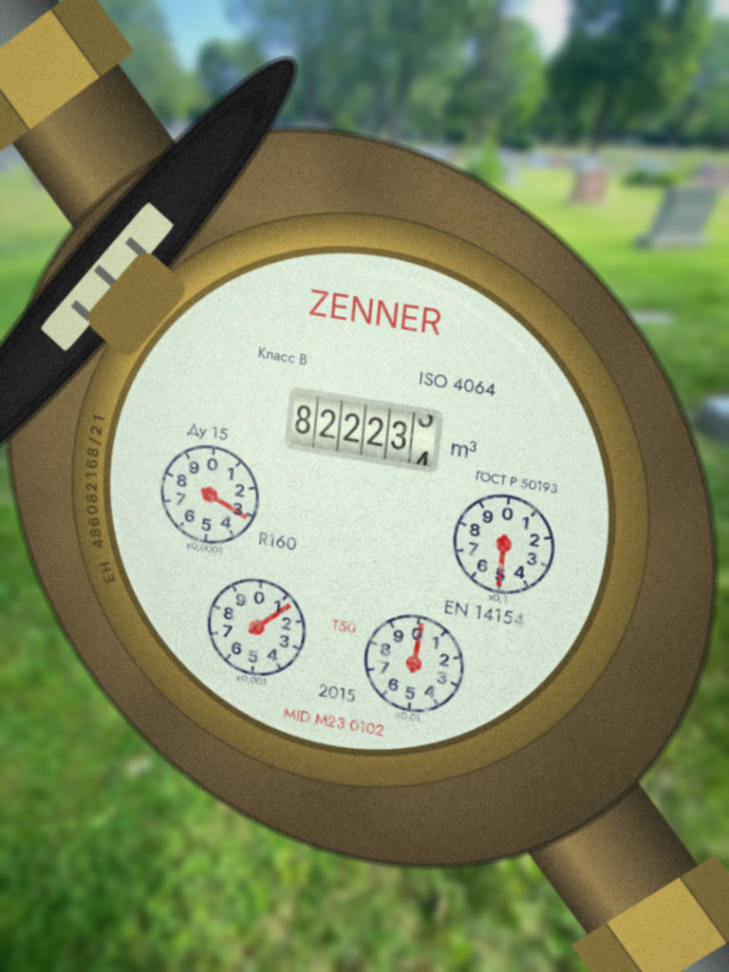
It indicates 822233.5013,m³
